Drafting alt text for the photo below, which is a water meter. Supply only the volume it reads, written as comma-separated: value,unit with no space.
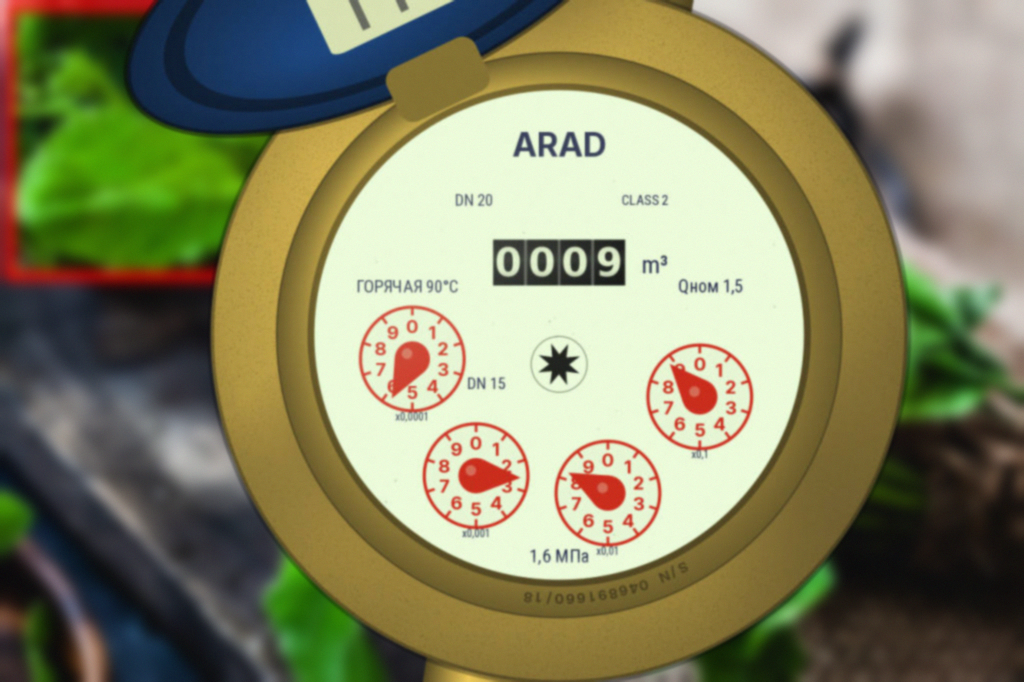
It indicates 9.8825,m³
